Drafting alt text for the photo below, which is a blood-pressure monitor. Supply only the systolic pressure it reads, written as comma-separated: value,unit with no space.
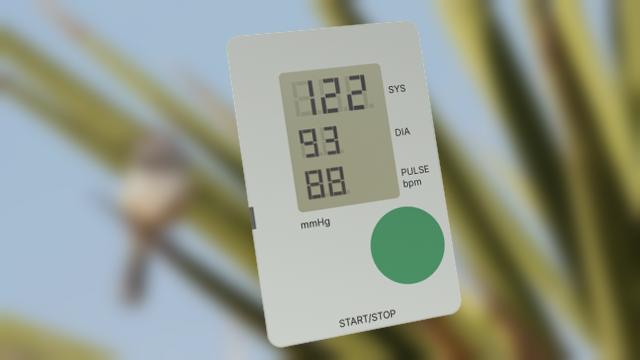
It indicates 122,mmHg
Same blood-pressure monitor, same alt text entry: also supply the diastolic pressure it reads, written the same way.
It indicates 93,mmHg
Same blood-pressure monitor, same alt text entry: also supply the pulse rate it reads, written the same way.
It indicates 88,bpm
